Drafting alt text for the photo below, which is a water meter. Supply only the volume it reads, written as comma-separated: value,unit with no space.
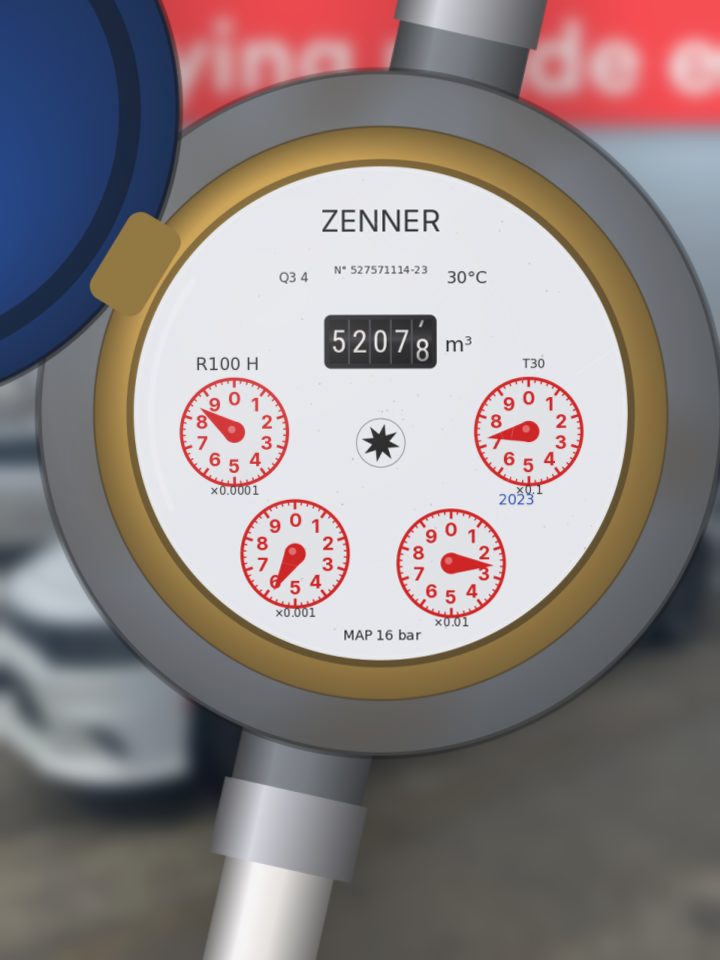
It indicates 52077.7258,m³
